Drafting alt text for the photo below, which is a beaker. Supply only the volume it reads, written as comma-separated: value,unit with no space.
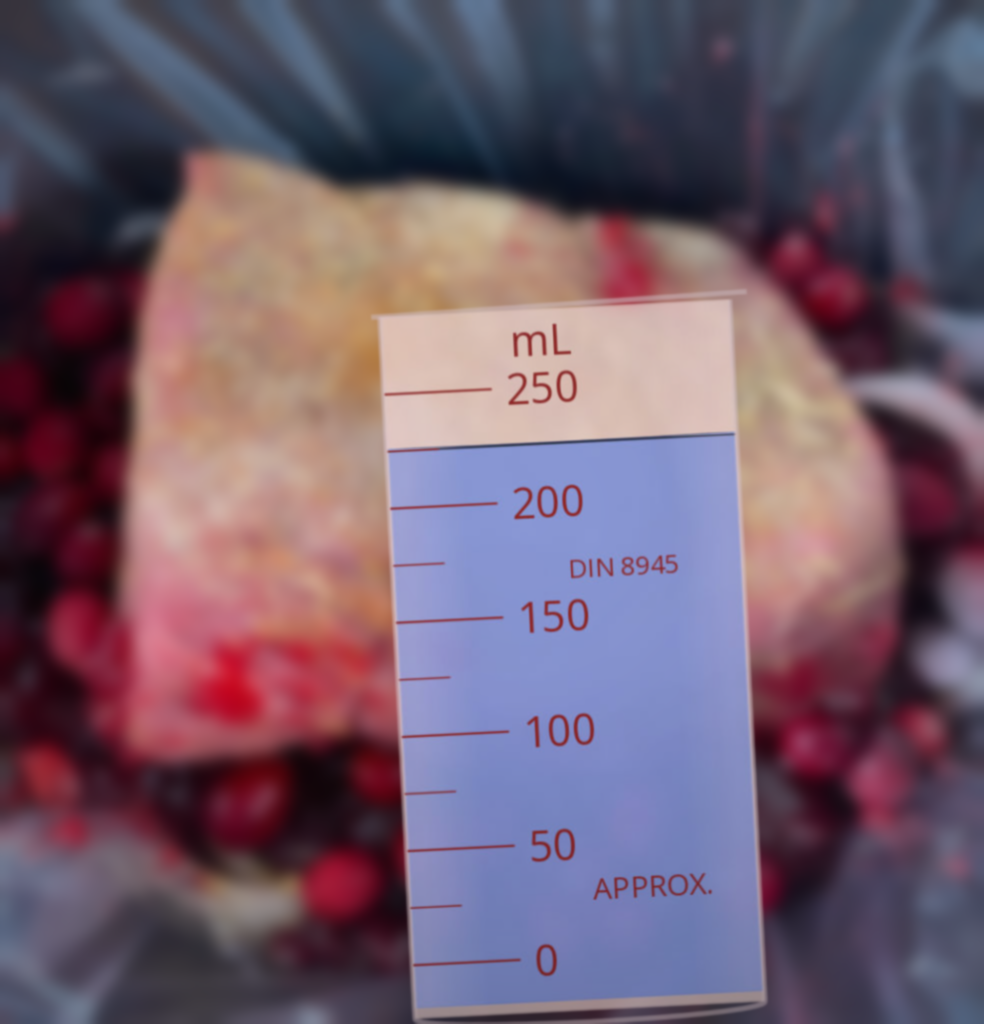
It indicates 225,mL
